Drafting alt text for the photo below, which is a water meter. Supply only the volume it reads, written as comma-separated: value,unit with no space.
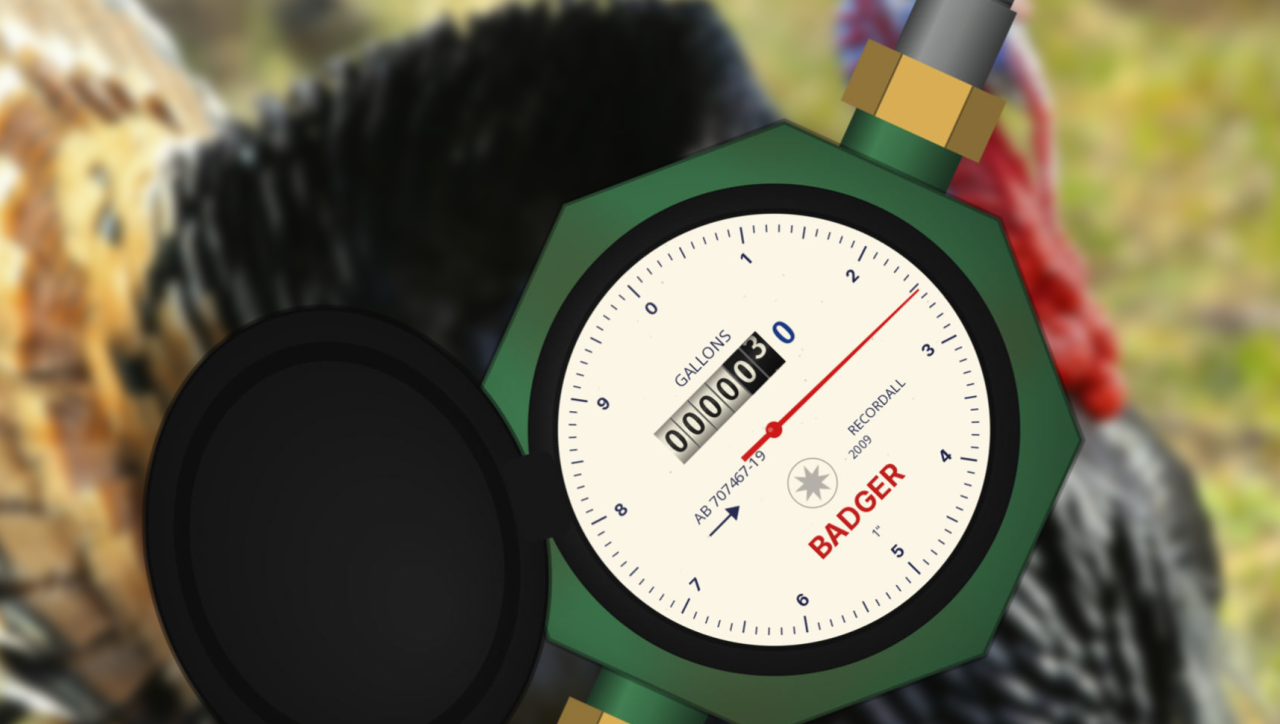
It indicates 32.5,gal
